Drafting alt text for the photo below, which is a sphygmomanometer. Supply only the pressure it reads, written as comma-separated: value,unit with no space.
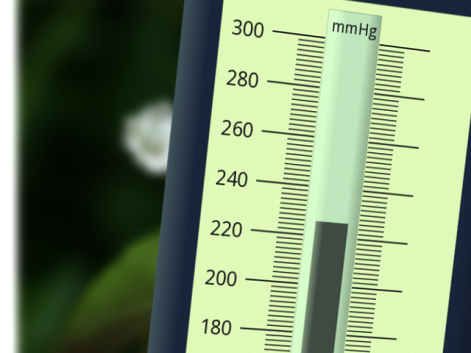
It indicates 226,mmHg
